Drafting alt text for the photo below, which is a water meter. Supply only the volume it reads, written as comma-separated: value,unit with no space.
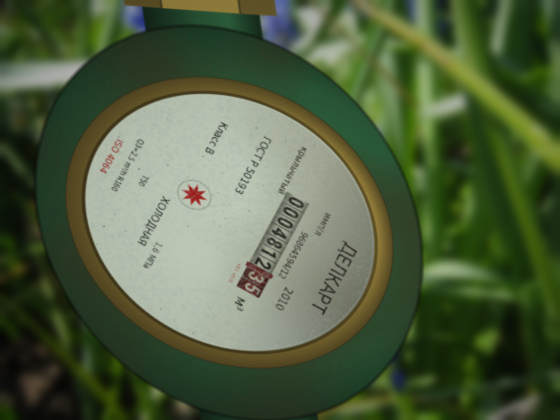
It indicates 4812.35,m³
